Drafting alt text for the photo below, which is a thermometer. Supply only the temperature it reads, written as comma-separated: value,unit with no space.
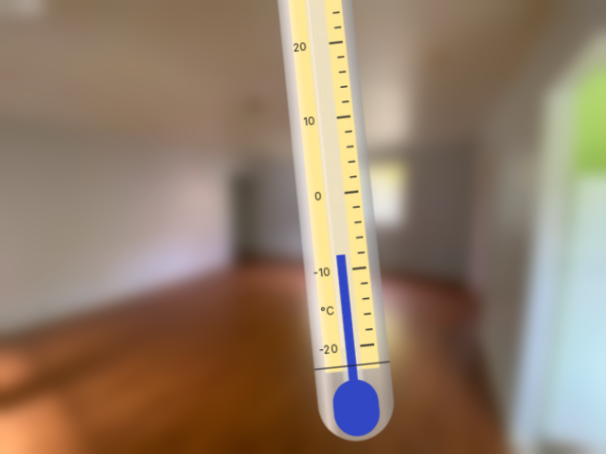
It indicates -8,°C
